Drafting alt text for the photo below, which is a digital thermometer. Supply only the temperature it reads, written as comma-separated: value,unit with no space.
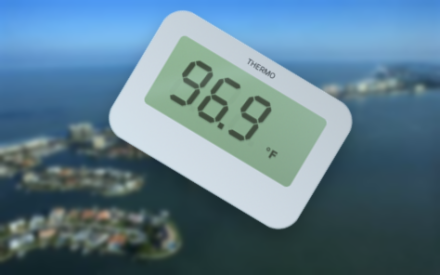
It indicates 96.9,°F
